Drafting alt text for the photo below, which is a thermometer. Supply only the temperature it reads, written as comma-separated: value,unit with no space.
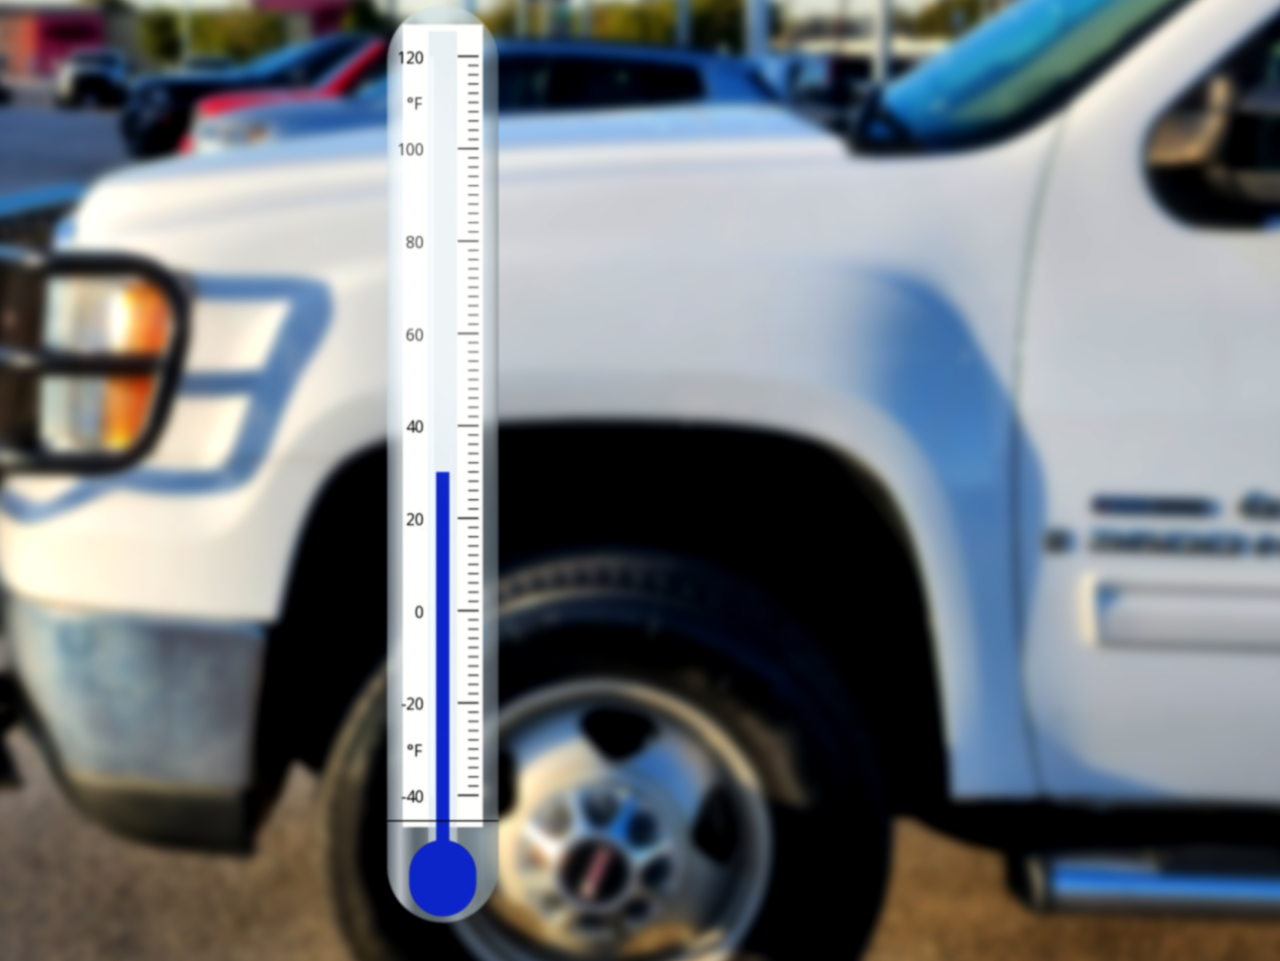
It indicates 30,°F
